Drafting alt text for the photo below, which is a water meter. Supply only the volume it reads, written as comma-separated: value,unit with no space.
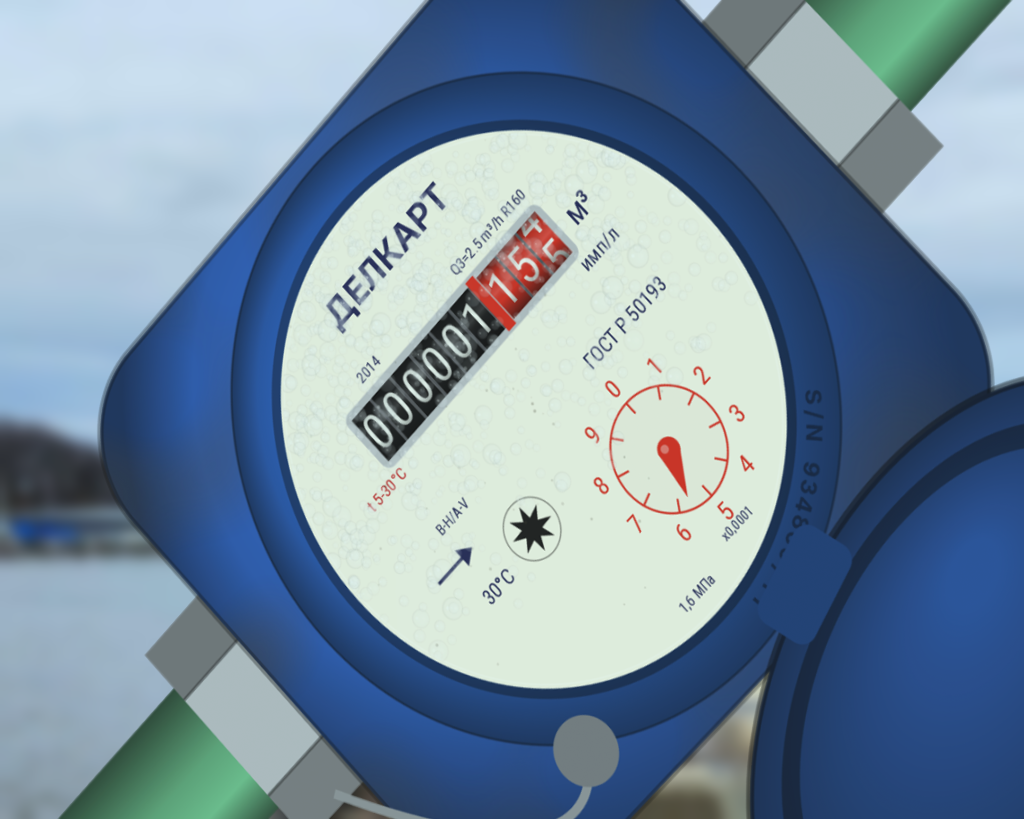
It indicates 1.1545,m³
